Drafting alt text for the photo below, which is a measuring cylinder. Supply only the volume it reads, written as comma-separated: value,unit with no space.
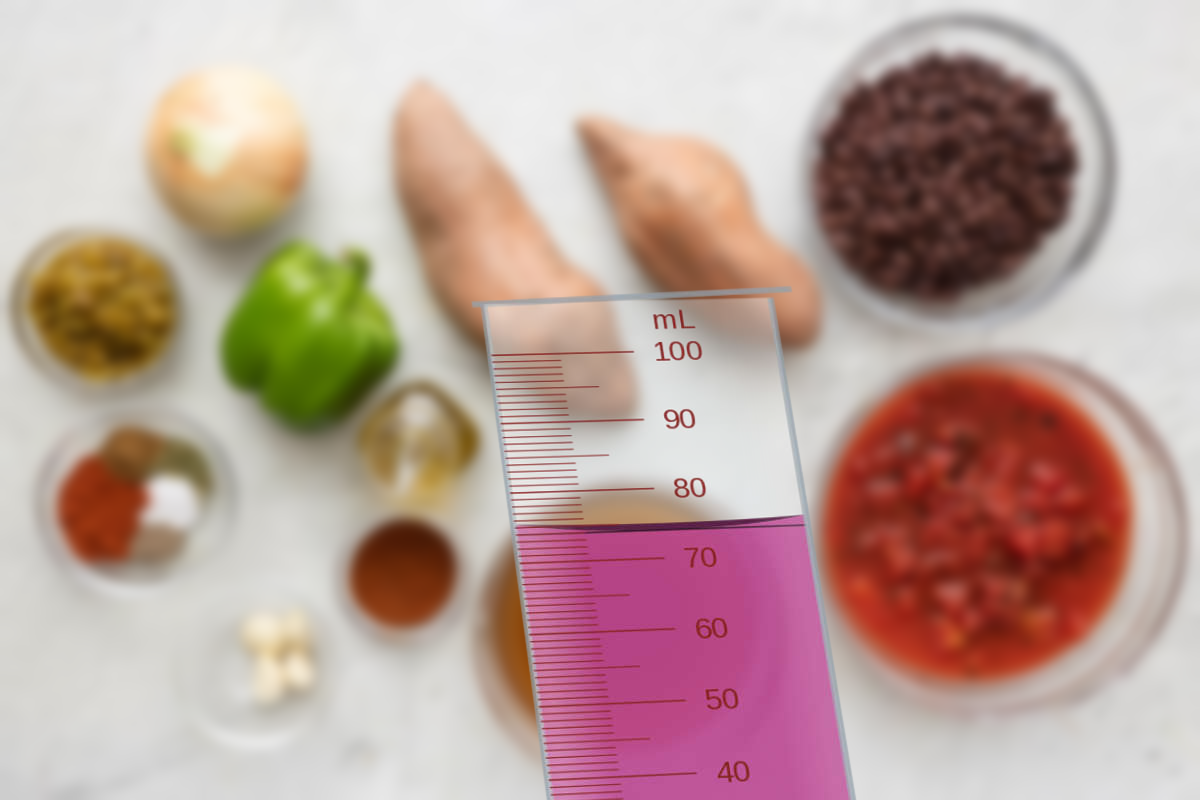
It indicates 74,mL
